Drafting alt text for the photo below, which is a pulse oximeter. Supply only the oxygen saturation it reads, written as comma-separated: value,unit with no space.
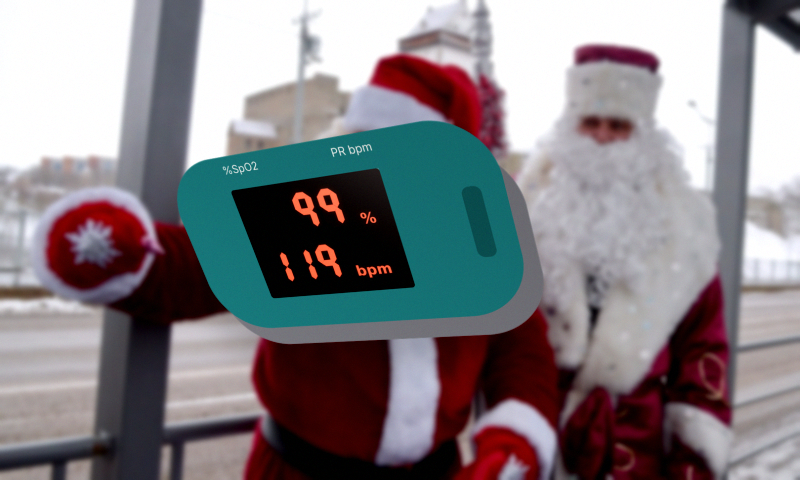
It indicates 99,%
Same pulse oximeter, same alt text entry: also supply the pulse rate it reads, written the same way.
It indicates 119,bpm
